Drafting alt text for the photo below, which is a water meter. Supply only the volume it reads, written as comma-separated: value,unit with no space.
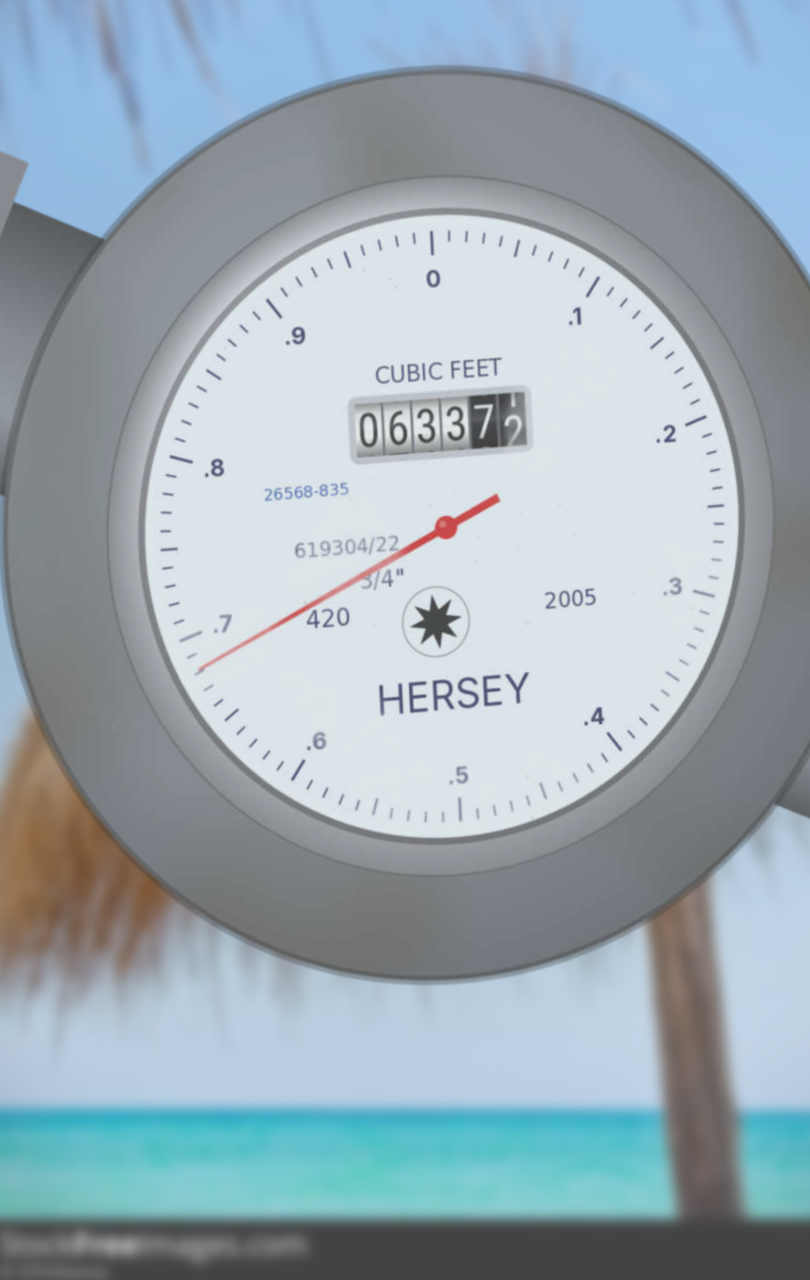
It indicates 63371.68,ft³
